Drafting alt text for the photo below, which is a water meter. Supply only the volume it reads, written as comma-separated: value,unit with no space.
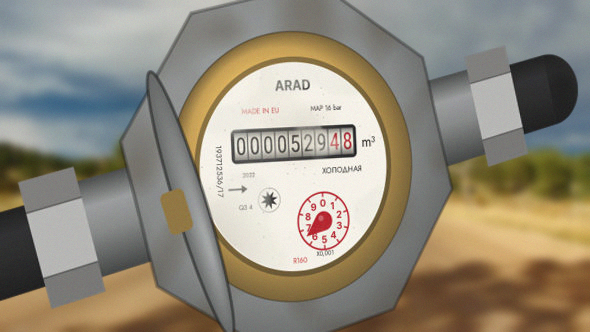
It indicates 529.486,m³
